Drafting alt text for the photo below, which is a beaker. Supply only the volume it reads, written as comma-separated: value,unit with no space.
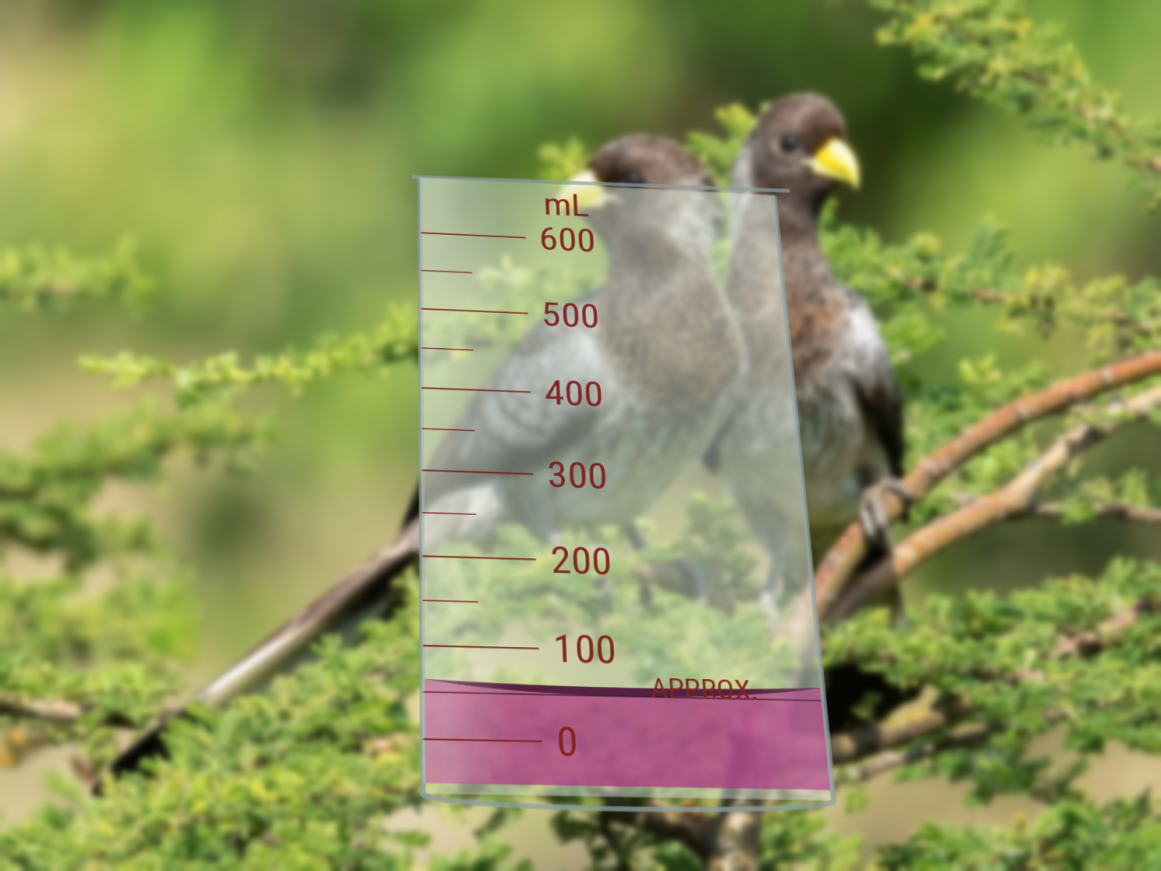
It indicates 50,mL
